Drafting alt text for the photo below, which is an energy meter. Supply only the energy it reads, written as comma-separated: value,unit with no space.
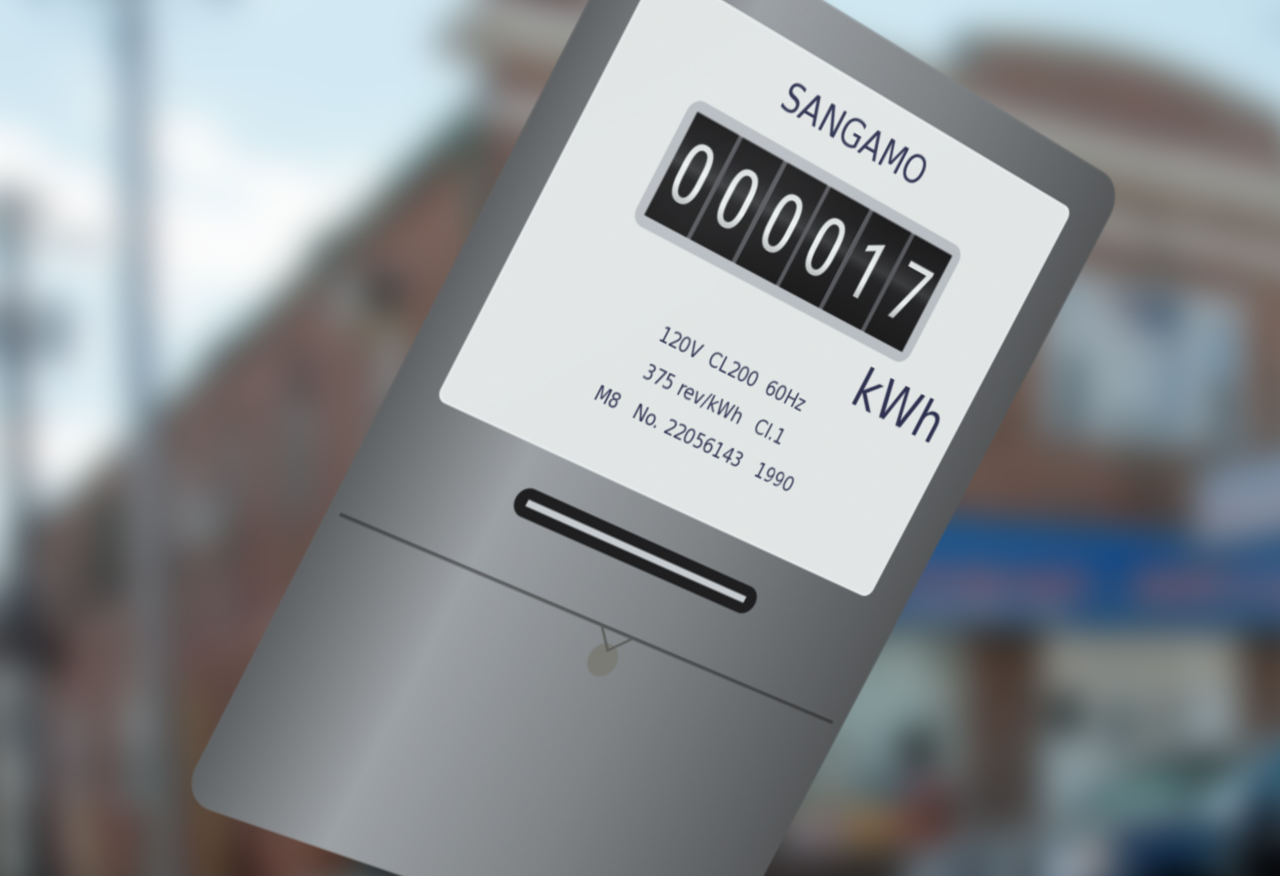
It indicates 17,kWh
